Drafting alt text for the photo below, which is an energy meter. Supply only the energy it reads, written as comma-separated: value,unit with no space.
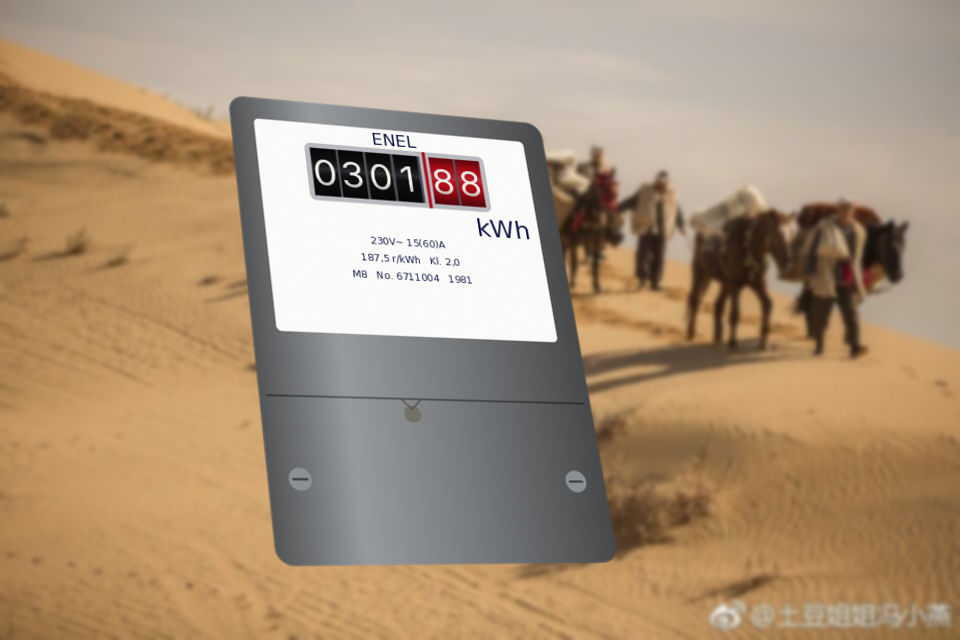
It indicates 301.88,kWh
